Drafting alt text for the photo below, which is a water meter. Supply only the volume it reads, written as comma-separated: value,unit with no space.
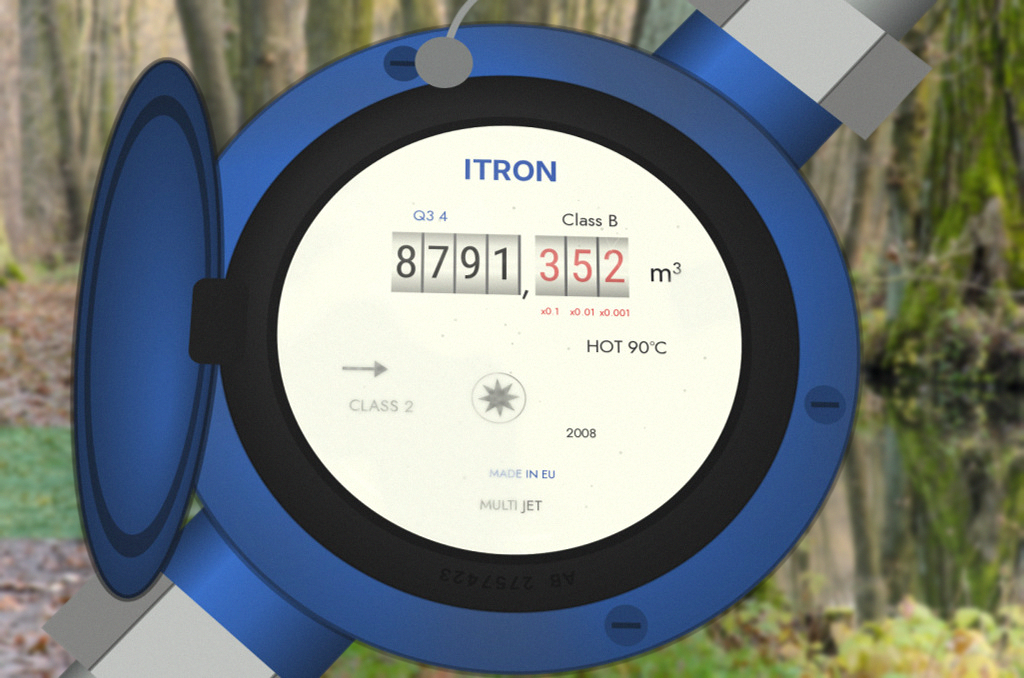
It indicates 8791.352,m³
